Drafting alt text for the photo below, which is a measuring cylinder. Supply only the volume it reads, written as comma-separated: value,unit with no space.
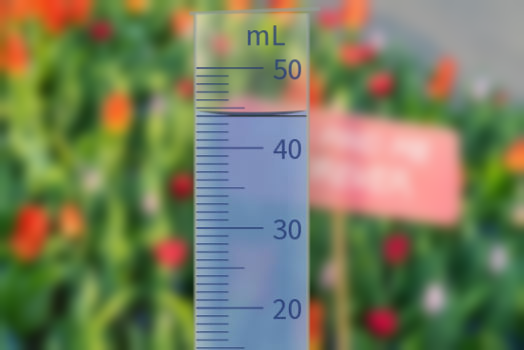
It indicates 44,mL
